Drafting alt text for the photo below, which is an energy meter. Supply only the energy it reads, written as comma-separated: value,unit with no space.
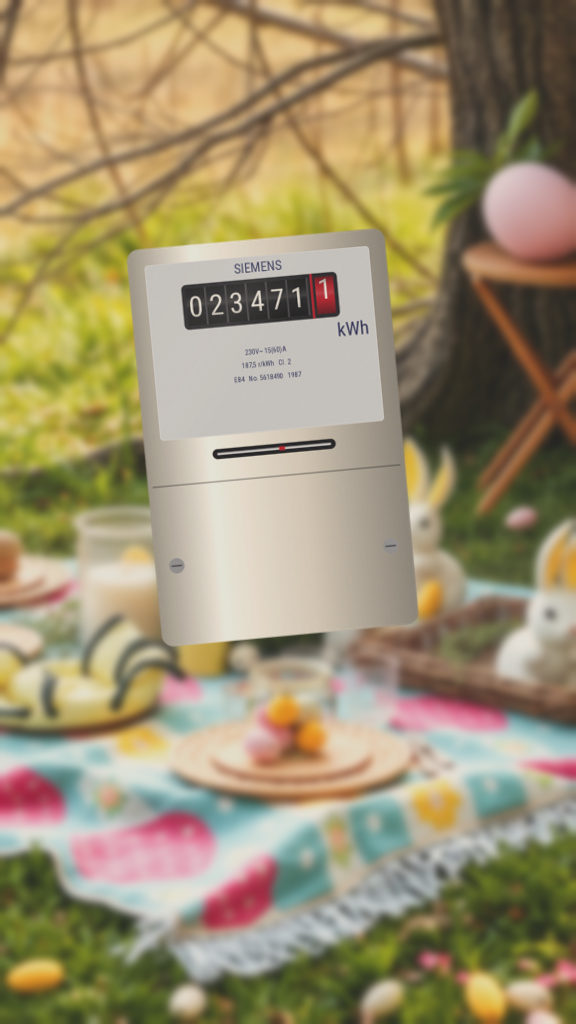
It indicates 23471.1,kWh
